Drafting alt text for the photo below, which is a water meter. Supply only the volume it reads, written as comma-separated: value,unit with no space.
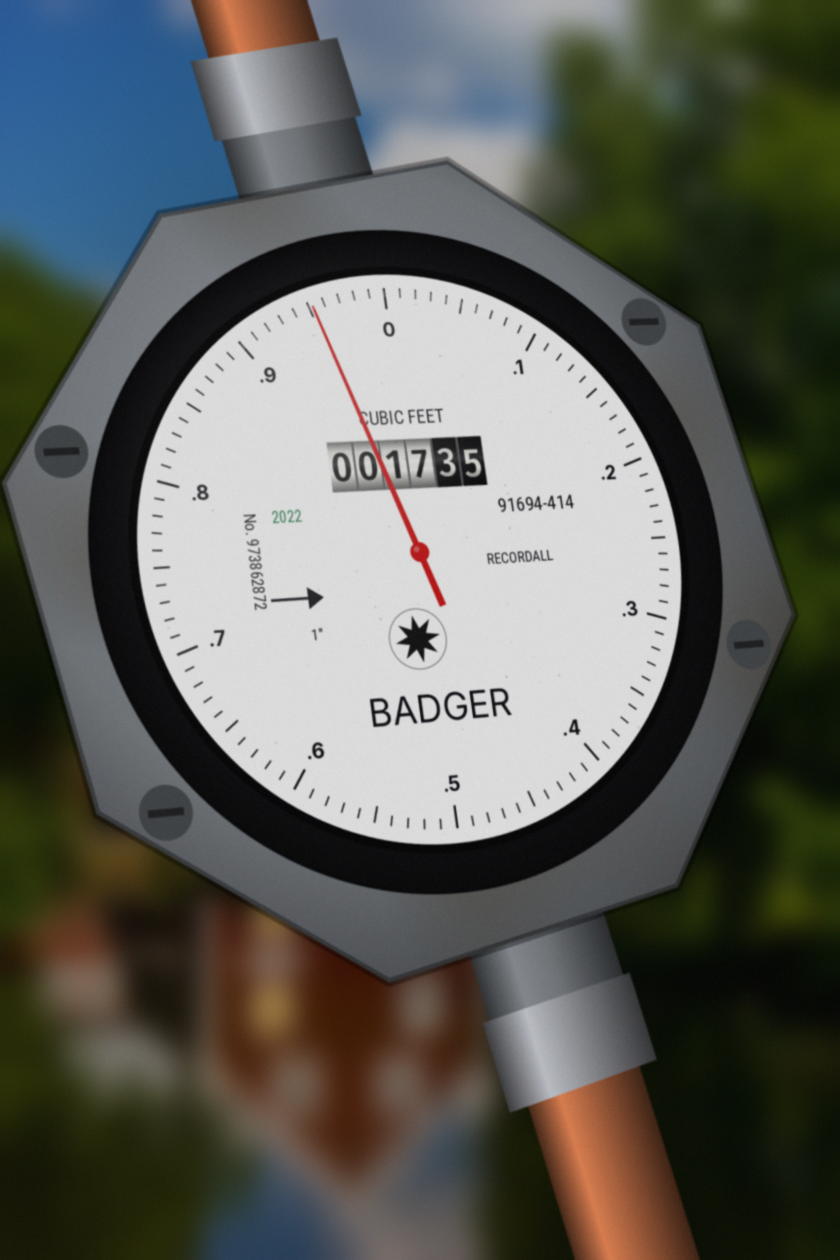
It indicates 1734.95,ft³
